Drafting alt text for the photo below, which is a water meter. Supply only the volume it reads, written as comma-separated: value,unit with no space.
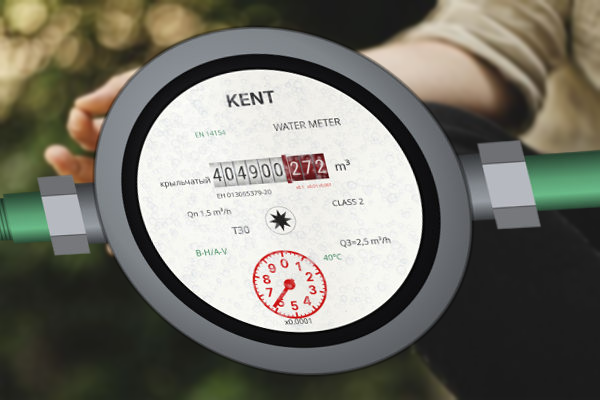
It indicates 404900.2726,m³
